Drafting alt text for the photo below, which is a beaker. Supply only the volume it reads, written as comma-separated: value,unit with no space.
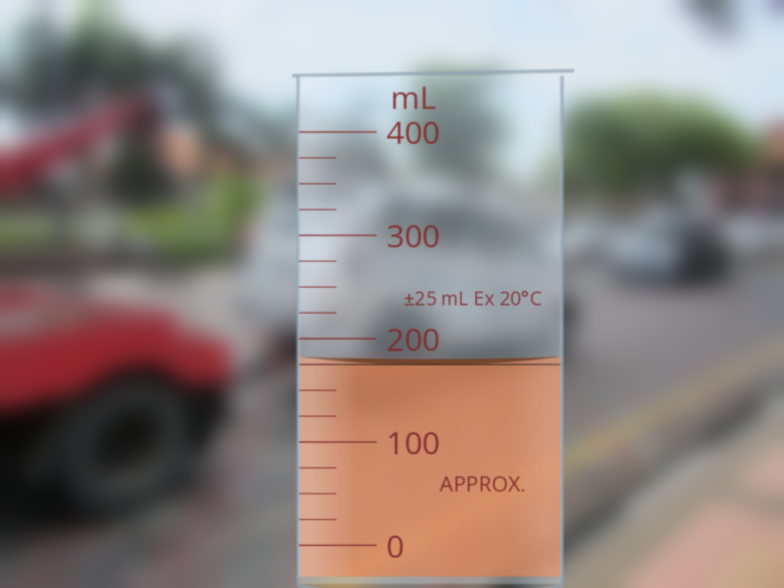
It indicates 175,mL
